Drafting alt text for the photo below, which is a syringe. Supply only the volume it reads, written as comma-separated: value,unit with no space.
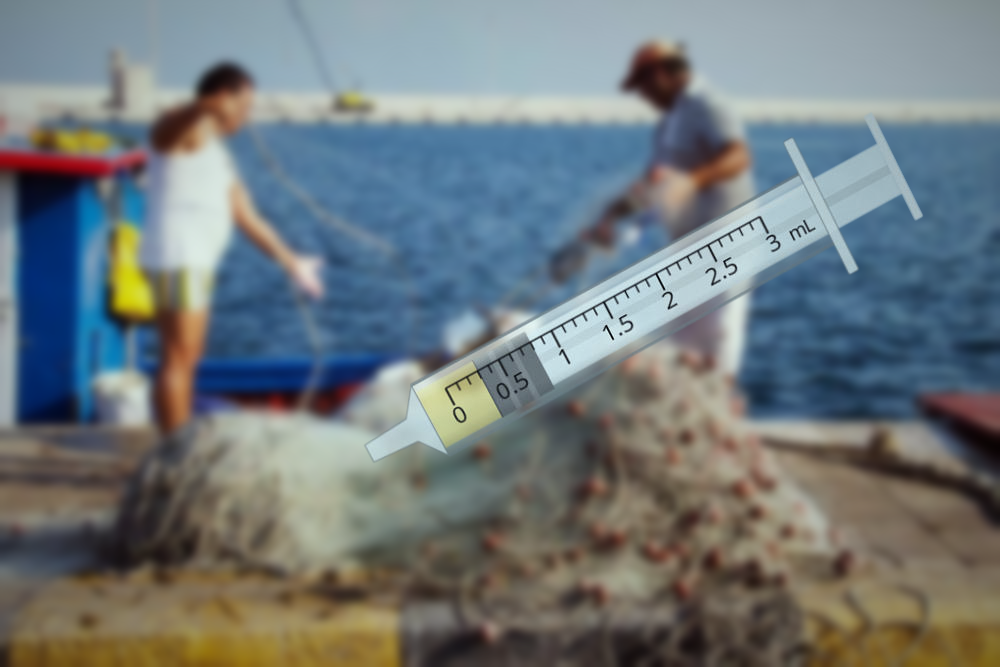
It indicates 0.3,mL
